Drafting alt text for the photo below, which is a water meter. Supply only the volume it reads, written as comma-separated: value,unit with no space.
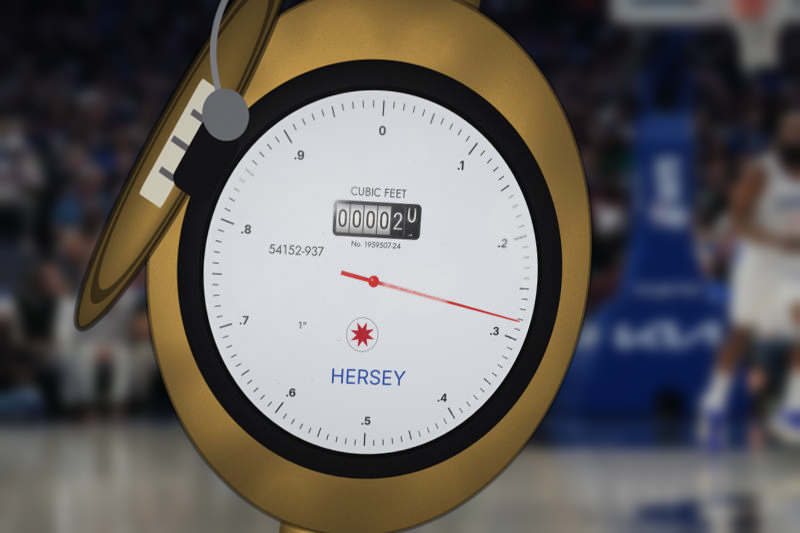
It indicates 20.28,ft³
